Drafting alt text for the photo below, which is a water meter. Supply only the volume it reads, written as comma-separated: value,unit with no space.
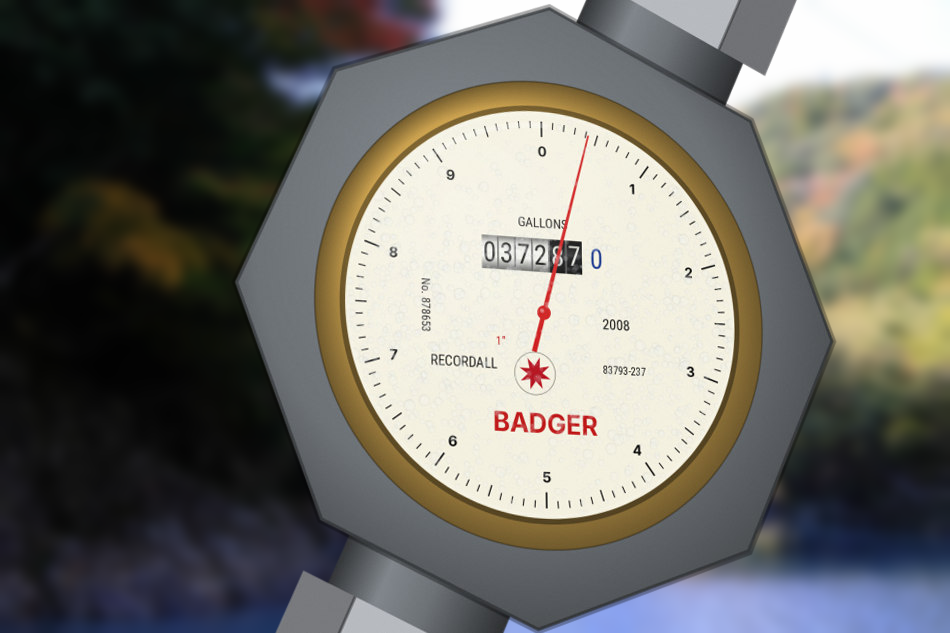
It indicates 372870.4,gal
